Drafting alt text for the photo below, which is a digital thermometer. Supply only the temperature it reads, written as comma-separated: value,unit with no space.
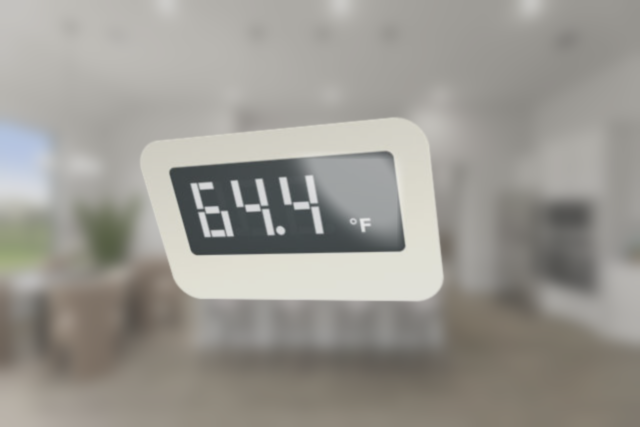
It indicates 64.4,°F
